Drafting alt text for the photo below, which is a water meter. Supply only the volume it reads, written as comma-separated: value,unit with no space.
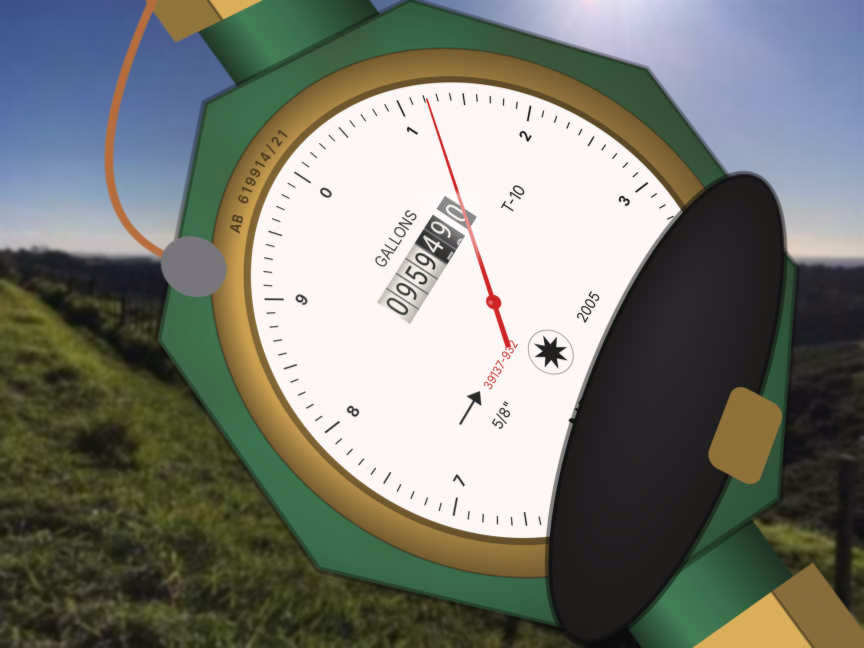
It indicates 959491.2,gal
